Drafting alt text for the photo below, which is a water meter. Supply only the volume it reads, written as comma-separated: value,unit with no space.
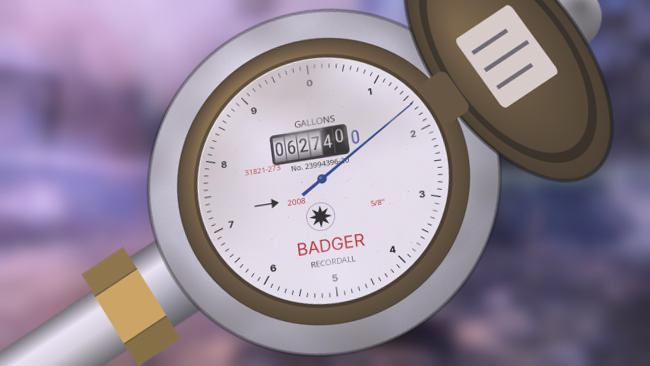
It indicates 627401.6,gal
